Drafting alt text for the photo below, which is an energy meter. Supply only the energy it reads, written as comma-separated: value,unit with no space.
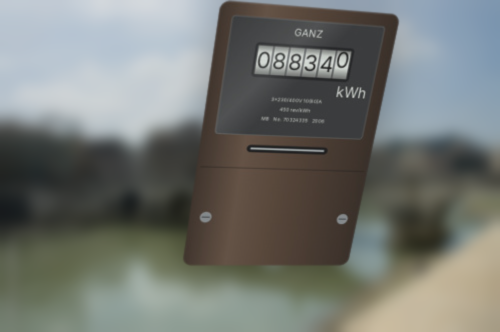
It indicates 88340,kWh
